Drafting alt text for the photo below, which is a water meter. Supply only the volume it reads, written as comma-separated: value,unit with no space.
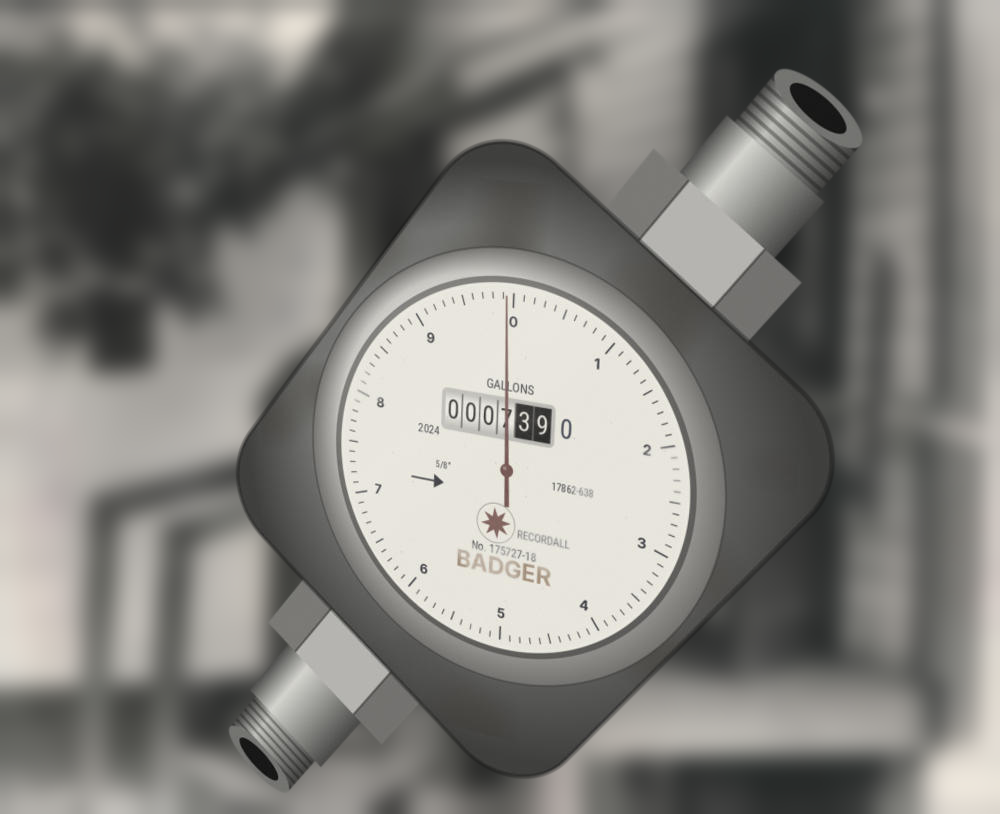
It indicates 7389.9,gal
